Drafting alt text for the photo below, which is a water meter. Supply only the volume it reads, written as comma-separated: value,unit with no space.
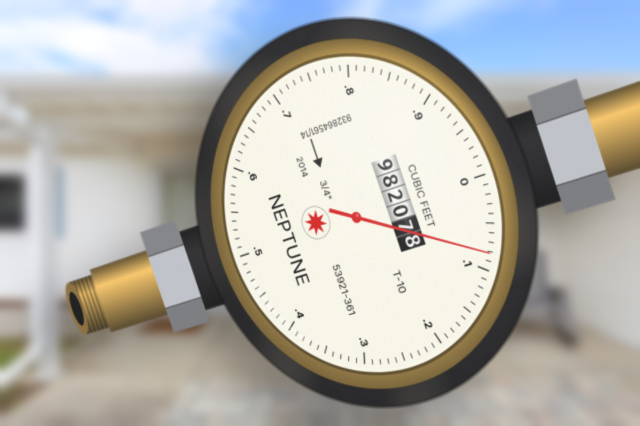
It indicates 982078.08,ft³
